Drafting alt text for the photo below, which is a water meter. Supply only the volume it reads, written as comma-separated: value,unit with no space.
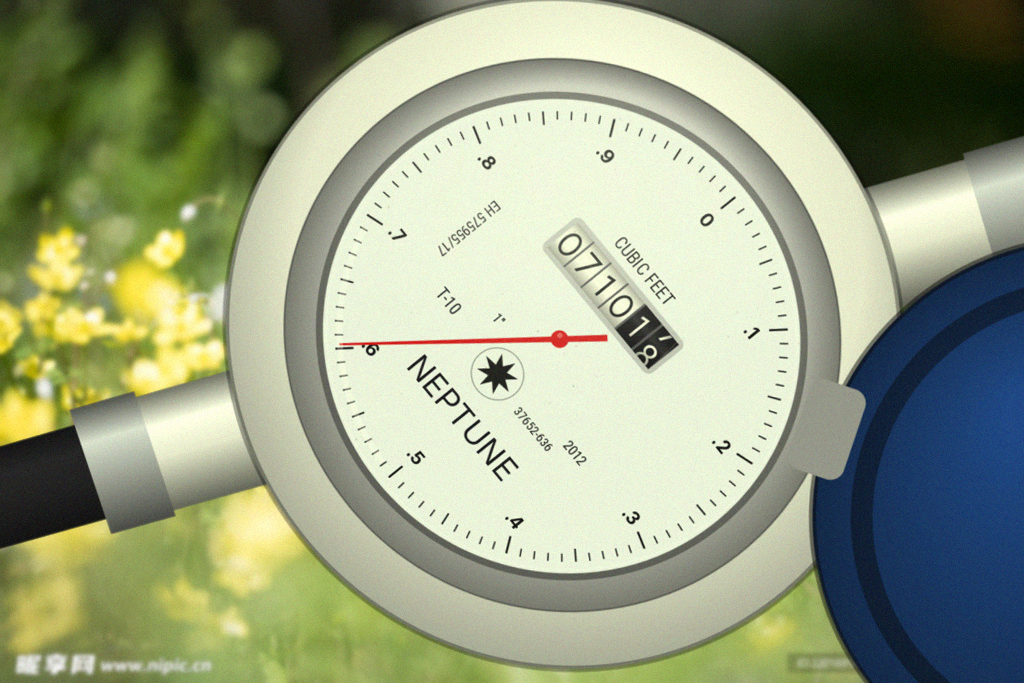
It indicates 71017.60,ft³
